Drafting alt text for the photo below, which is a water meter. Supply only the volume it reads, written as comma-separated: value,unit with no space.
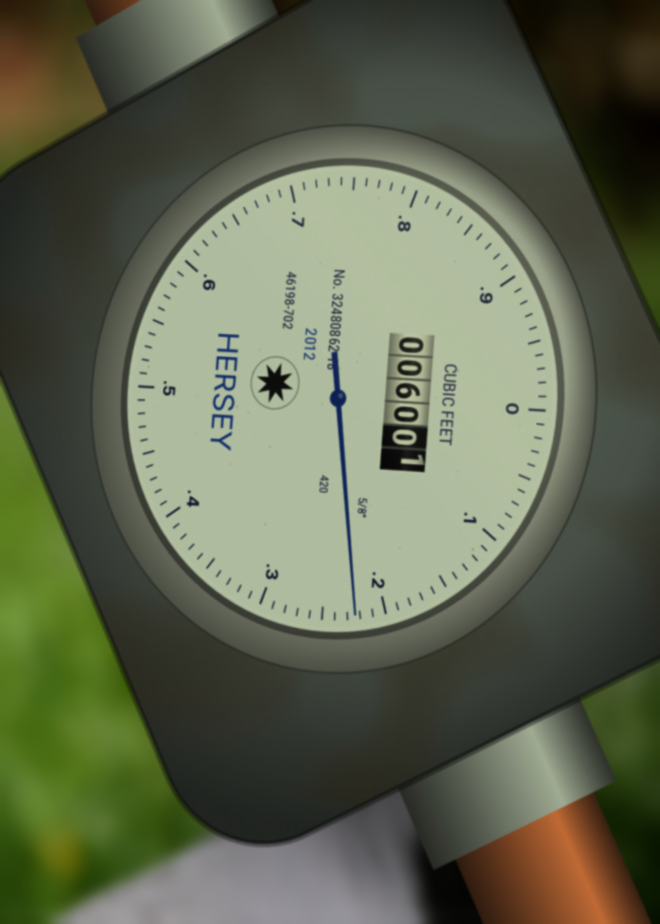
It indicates 6001.22,ft³
